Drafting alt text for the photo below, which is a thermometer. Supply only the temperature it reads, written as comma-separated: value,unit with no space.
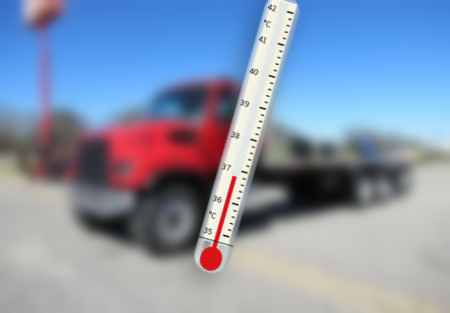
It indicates 36.8,°C
